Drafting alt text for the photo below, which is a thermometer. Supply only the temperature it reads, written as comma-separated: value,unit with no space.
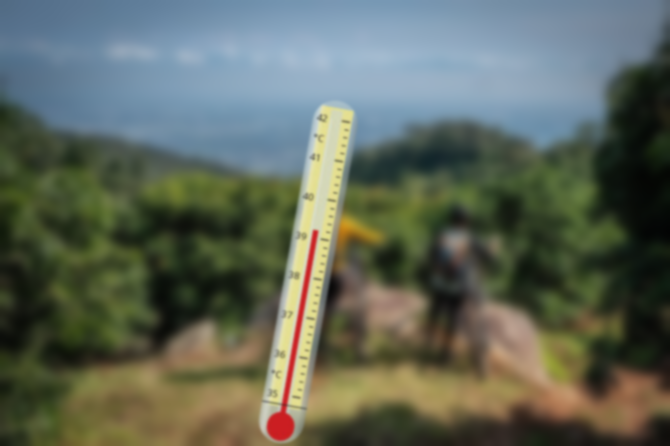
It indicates 39.2,°C
